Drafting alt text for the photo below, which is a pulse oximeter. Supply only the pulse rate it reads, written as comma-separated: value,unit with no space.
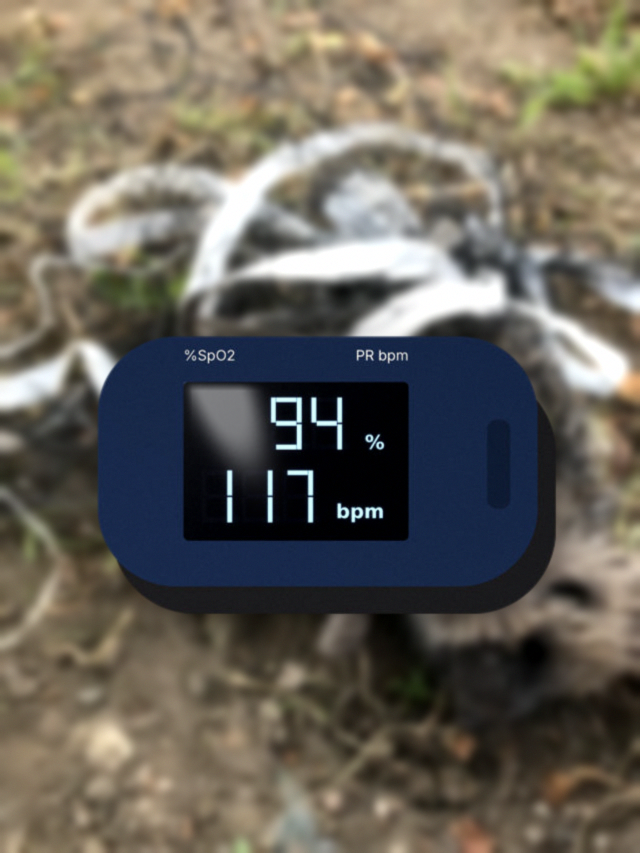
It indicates 117,bpm
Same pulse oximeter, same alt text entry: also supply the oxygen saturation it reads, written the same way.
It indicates 94,%
